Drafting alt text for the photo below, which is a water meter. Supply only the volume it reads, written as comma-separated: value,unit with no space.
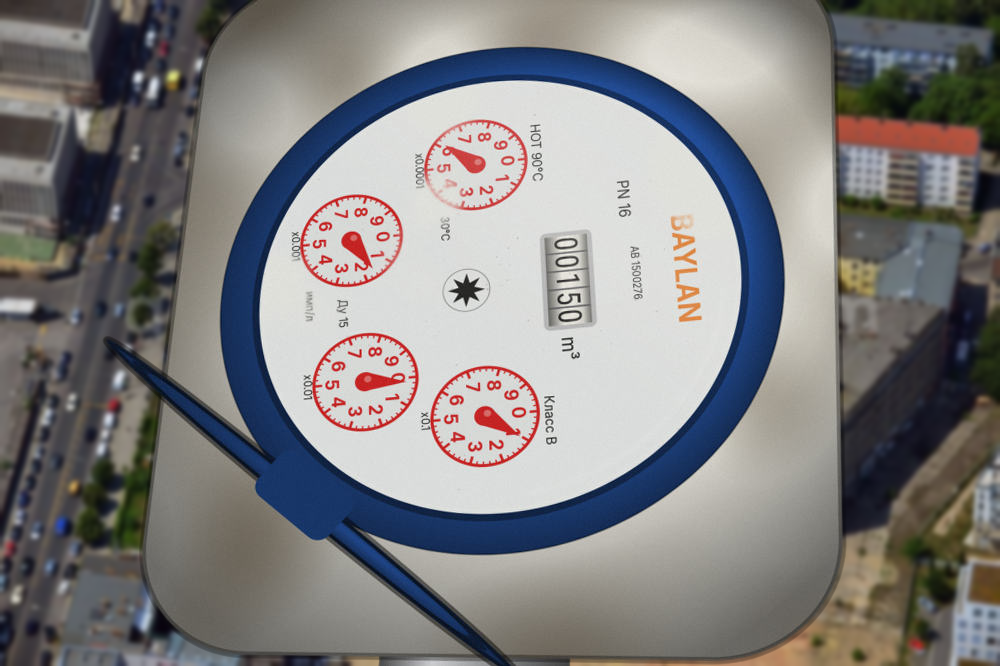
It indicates 150.1016,m³
